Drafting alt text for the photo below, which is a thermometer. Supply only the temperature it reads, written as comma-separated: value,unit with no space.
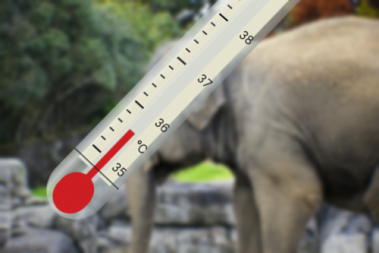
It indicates 35.6,°C
